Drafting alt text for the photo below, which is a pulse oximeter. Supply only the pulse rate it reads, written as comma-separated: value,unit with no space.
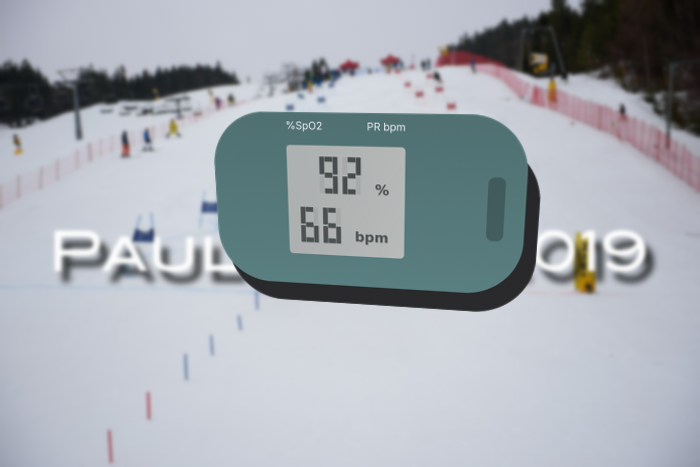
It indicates 66,bpm
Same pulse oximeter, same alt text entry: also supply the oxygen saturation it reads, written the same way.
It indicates 92,%
